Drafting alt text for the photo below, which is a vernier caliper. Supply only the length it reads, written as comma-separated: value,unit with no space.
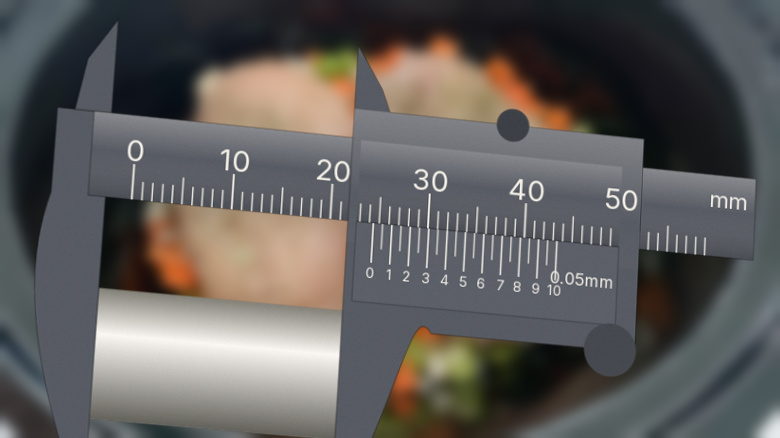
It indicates 24.4,mm
